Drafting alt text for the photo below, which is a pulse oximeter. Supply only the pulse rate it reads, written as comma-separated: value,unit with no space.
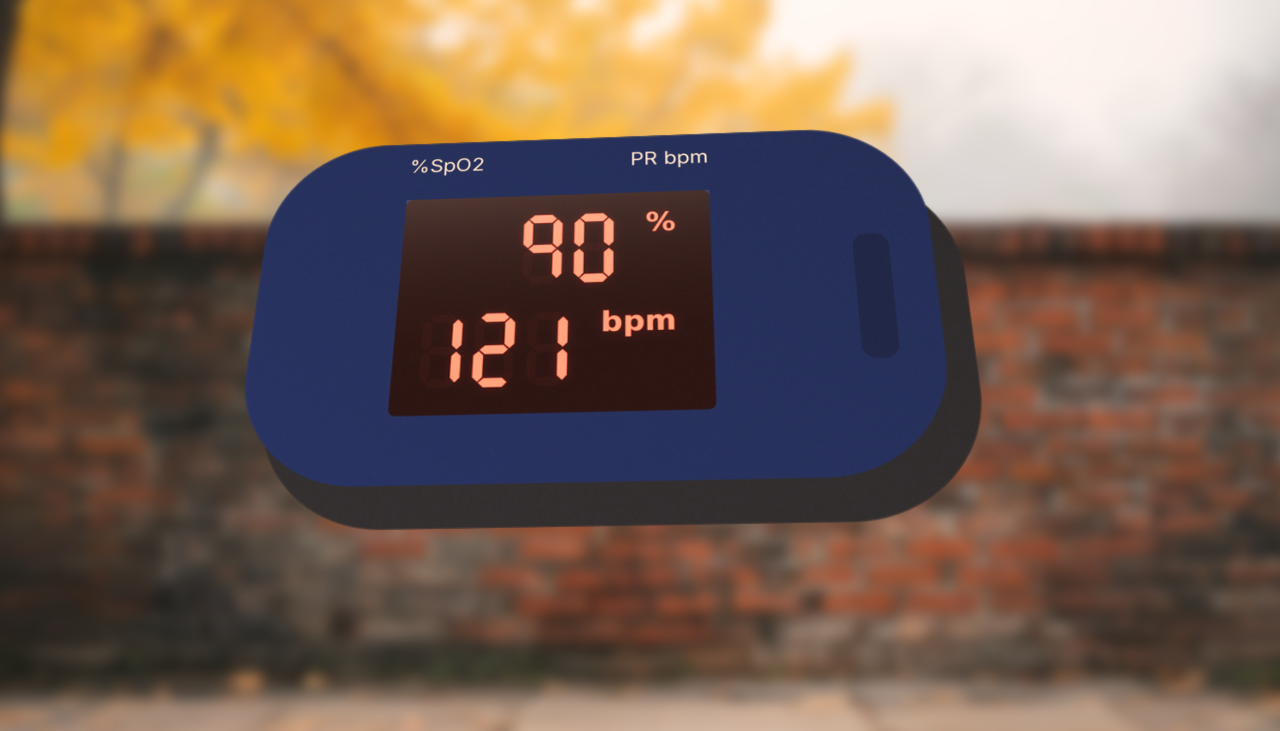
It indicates 121,bpm
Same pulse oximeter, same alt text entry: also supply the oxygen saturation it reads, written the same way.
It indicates 90,%
